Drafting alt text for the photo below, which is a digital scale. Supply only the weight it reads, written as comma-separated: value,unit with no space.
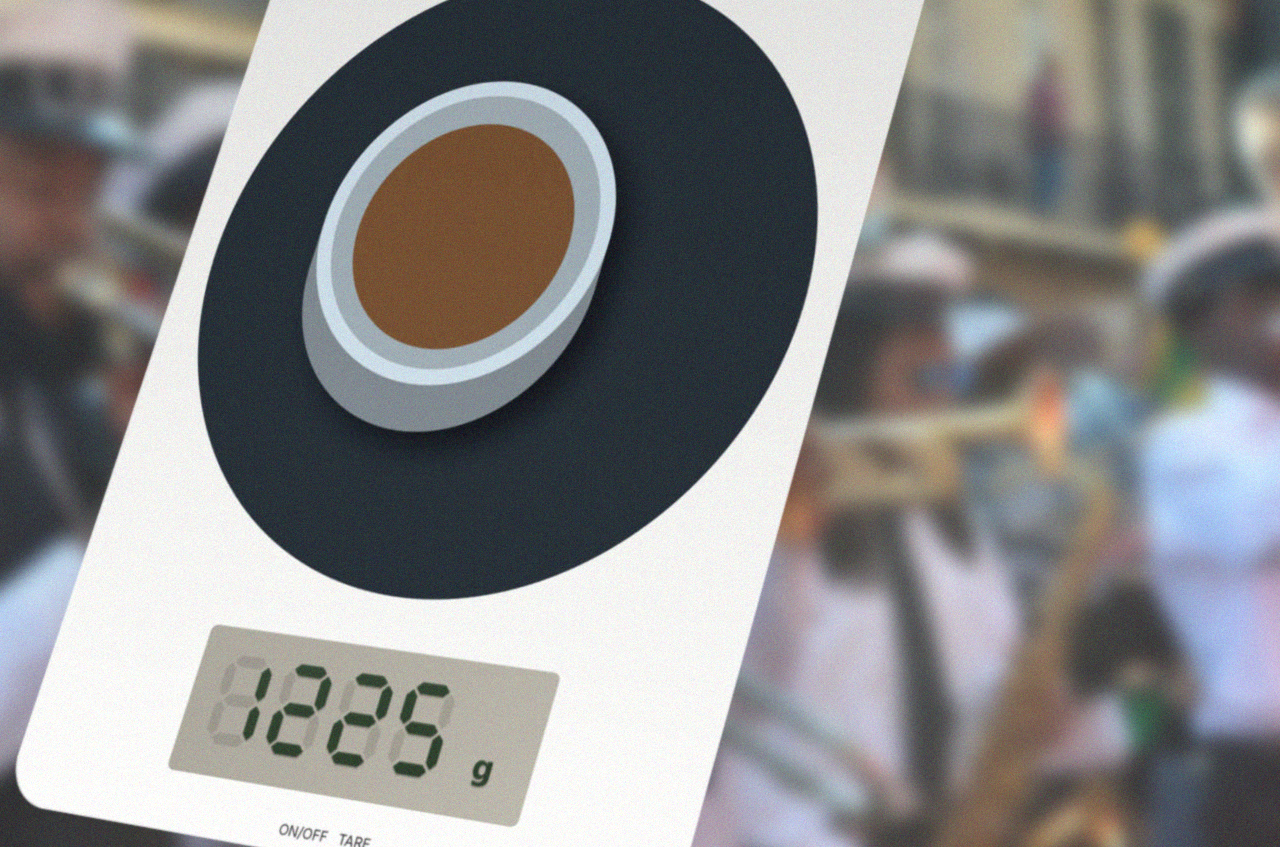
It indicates 1225,g
